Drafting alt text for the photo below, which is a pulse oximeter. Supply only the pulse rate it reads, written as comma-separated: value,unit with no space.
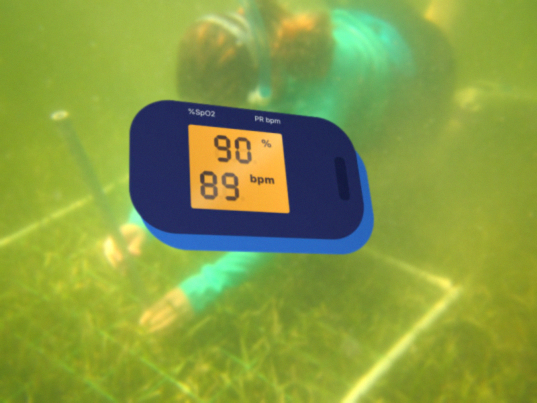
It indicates 89,bpm
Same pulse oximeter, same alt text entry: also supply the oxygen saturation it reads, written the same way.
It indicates 90,%
